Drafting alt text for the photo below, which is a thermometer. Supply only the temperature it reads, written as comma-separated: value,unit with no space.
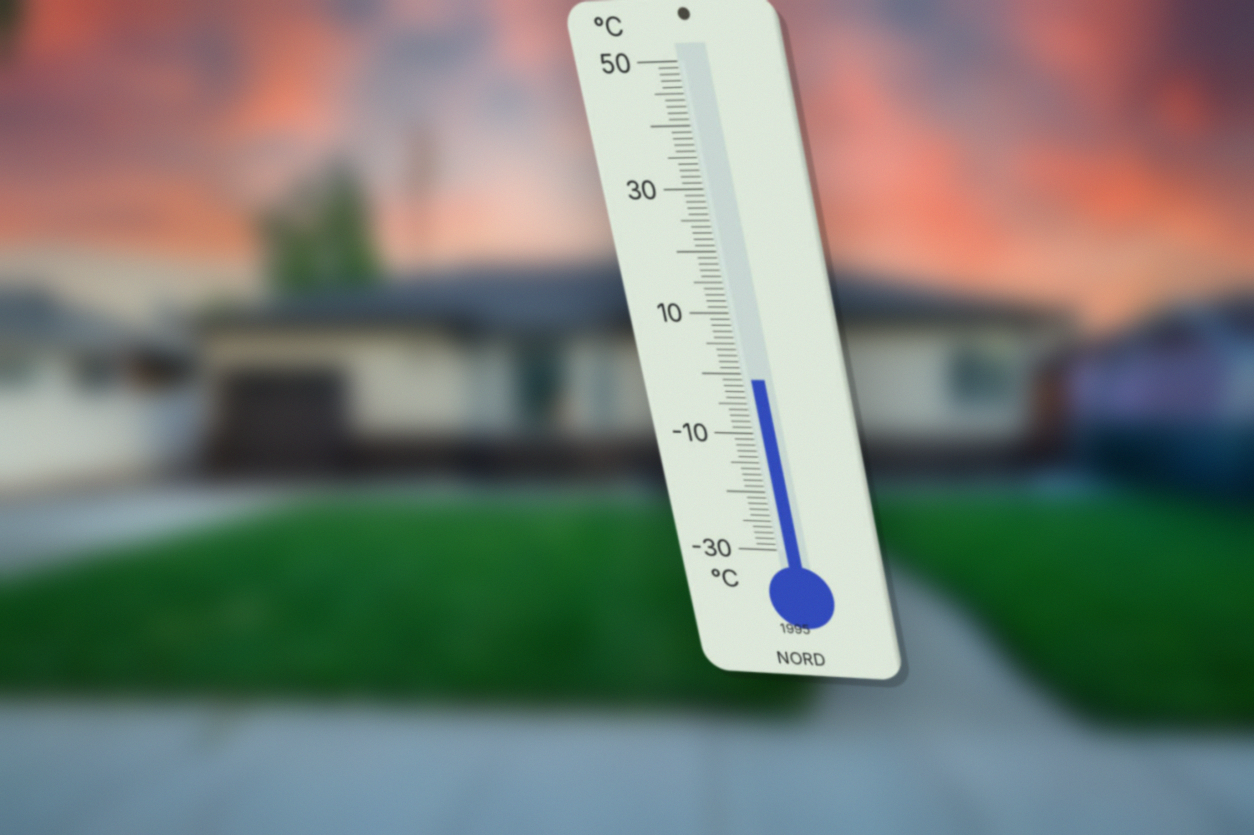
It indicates -1,°C
